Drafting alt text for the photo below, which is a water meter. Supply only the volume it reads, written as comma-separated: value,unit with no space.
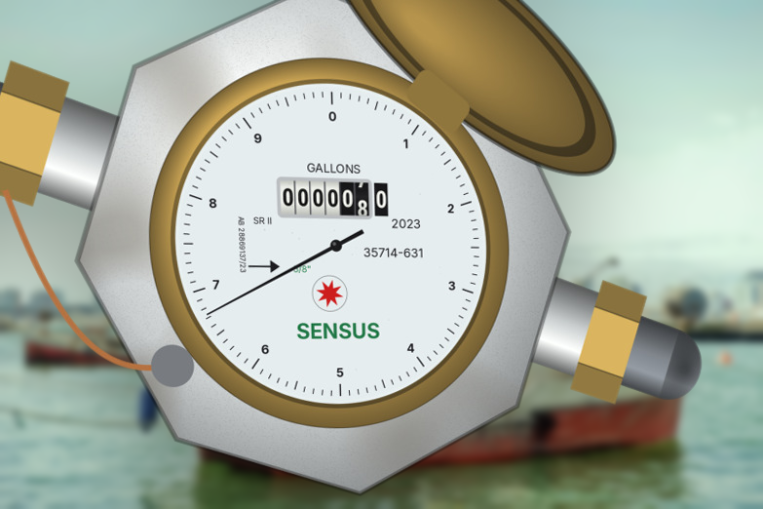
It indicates 76.7,gal
